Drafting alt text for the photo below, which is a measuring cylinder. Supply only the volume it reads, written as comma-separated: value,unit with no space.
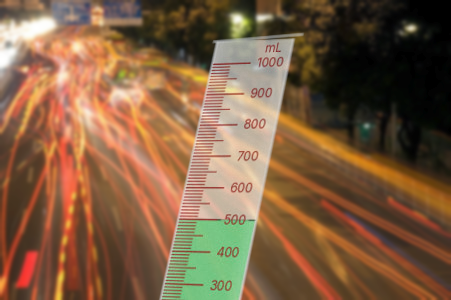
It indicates 500,mL
